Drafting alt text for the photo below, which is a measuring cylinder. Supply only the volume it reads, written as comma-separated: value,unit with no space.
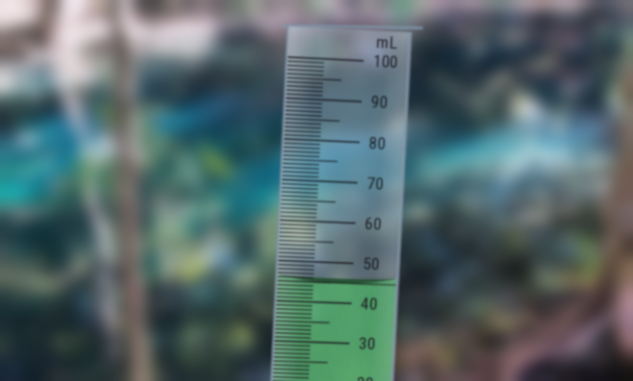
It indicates 45,mL
